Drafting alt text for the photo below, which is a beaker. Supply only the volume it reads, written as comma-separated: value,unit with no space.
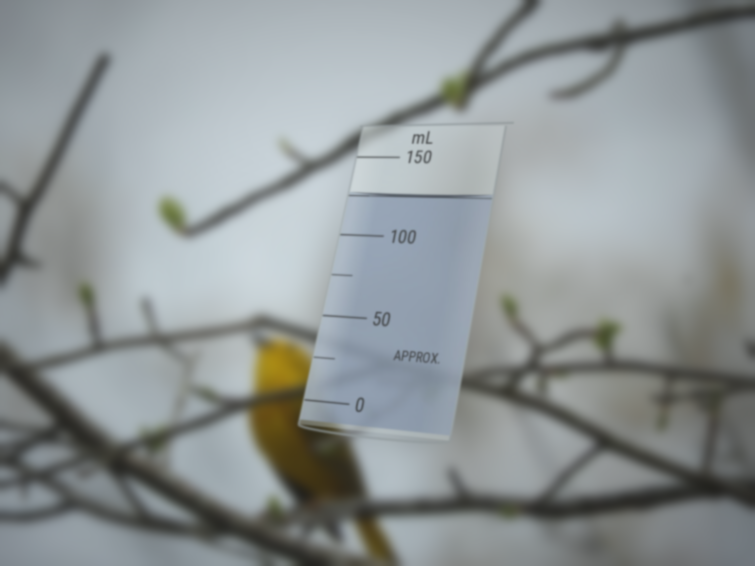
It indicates 125,mL
